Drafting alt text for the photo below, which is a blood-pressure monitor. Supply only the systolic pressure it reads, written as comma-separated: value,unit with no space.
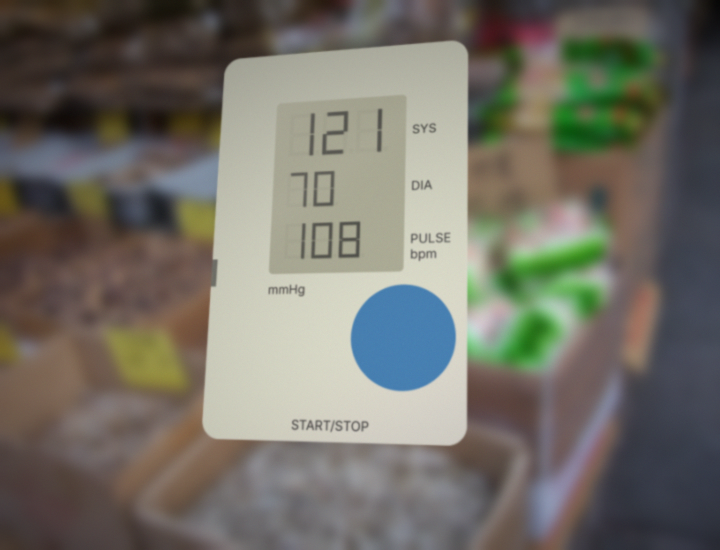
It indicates 121,mmHg
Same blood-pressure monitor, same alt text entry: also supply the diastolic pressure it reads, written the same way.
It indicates 70,mmHg
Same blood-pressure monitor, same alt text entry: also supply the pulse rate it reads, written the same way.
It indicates 108,bpm
